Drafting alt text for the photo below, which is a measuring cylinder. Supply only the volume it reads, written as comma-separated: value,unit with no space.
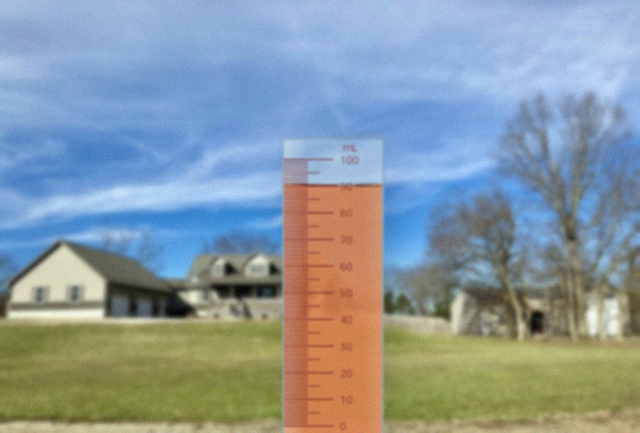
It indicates 90,mL
